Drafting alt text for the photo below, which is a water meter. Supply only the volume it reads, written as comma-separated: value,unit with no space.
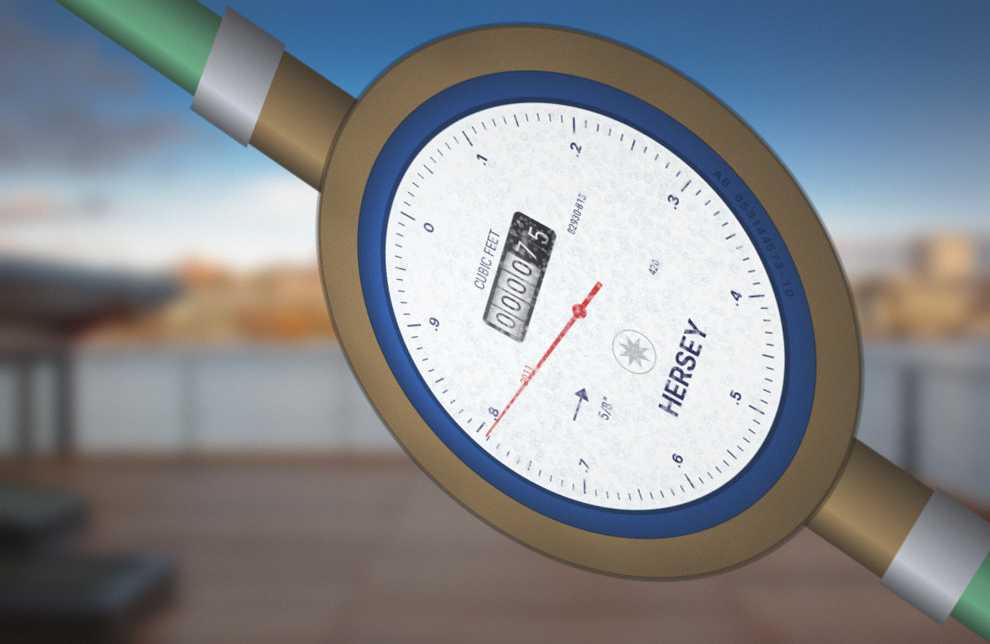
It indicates 74.79,ft³
